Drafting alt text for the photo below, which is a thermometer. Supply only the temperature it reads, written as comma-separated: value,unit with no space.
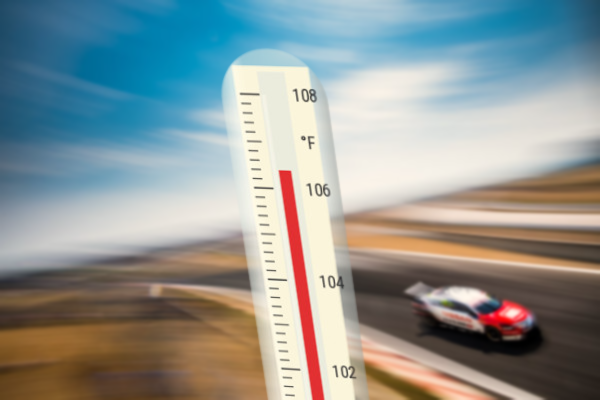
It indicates 106.4,°F
